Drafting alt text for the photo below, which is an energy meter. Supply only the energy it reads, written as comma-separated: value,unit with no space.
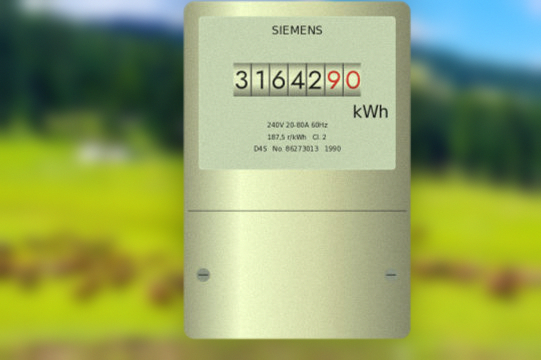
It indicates 31642.90,kWh
